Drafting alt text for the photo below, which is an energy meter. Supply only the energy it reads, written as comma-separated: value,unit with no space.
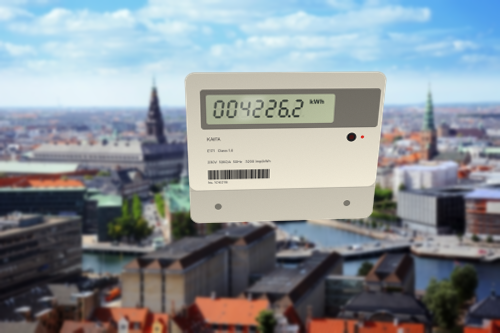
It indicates 4226.2,kWh
